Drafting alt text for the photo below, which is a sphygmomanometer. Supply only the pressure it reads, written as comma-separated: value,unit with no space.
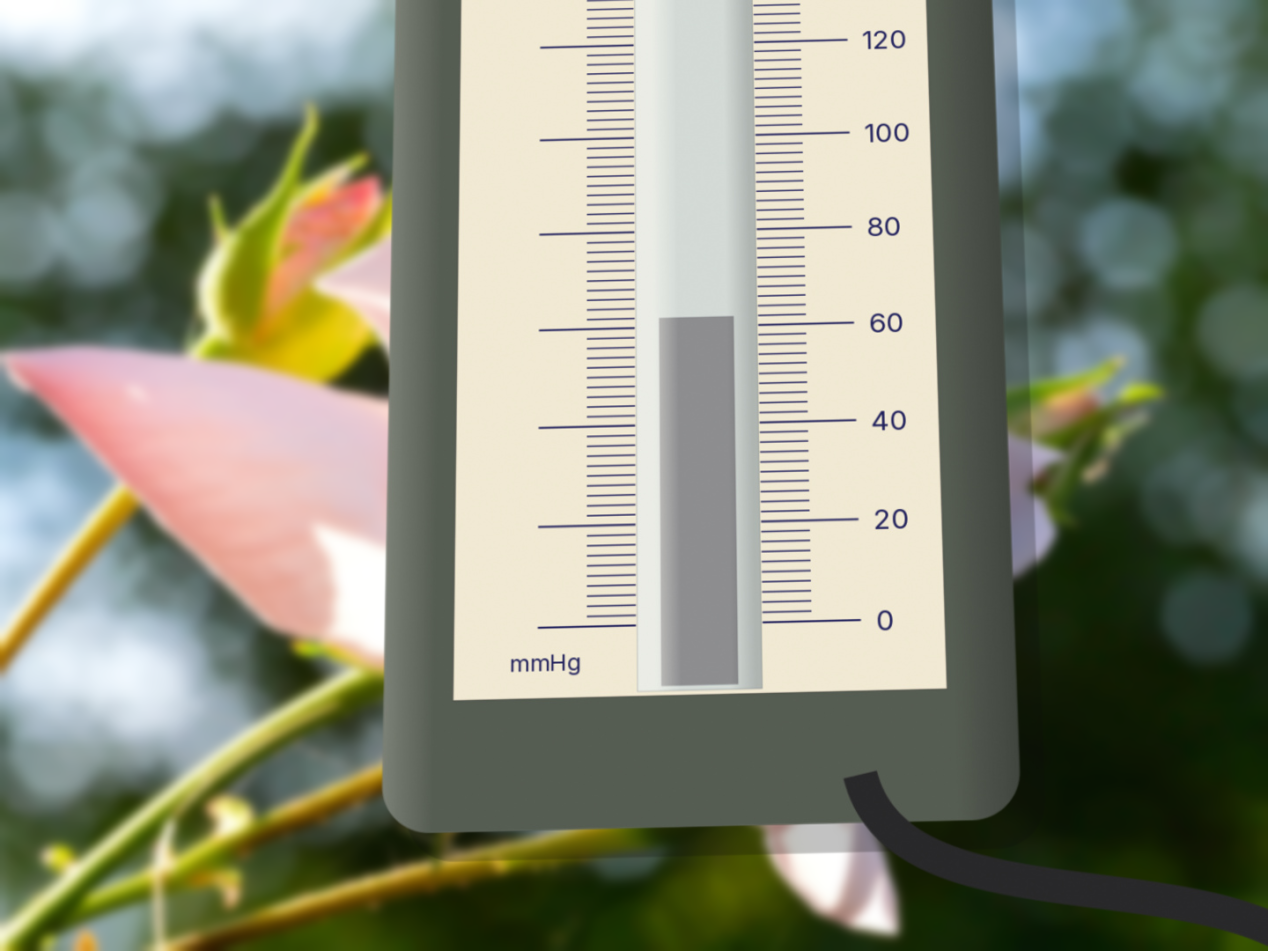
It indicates 62,mmHg
